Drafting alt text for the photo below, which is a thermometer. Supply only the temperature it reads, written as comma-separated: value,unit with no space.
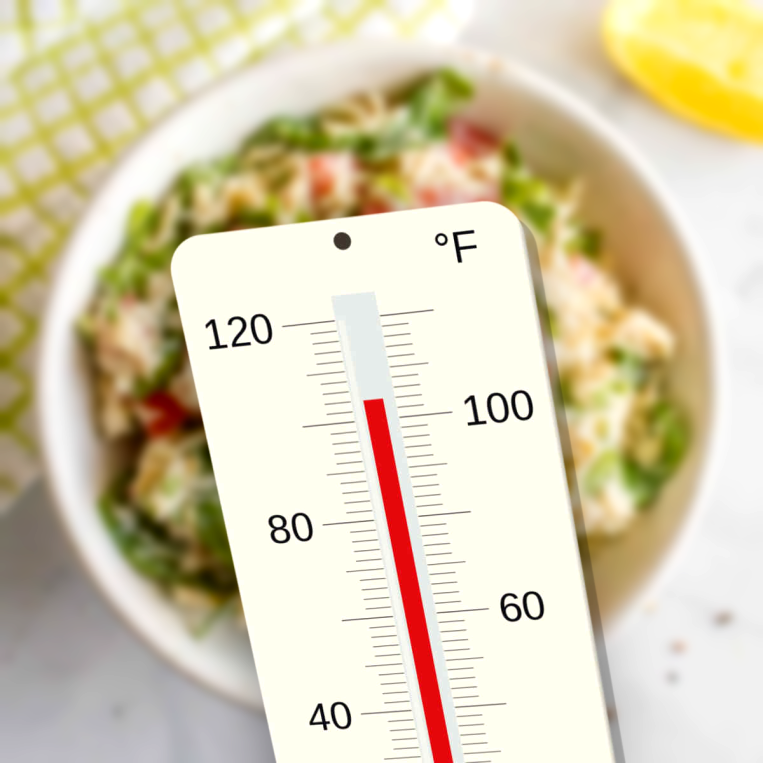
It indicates 104,°F
